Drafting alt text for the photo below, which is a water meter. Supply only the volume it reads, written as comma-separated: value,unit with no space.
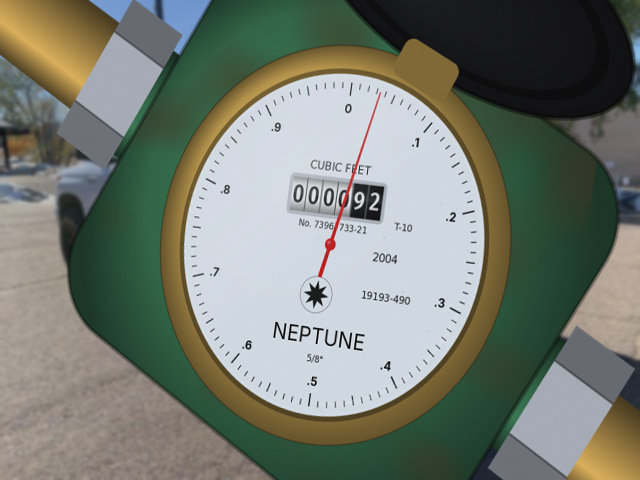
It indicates 92.03,ft³
